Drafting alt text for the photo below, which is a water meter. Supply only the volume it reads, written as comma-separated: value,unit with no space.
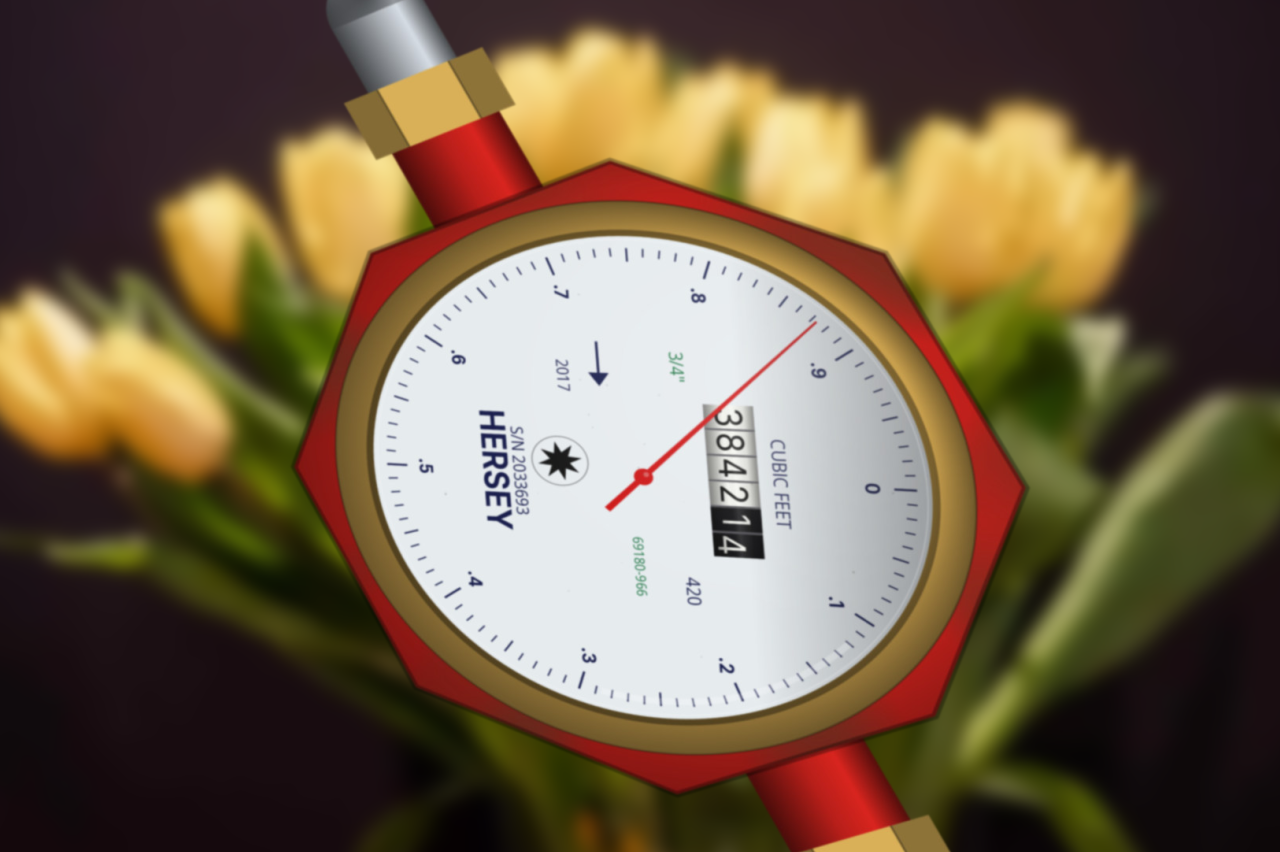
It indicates 384213.87,ft³
